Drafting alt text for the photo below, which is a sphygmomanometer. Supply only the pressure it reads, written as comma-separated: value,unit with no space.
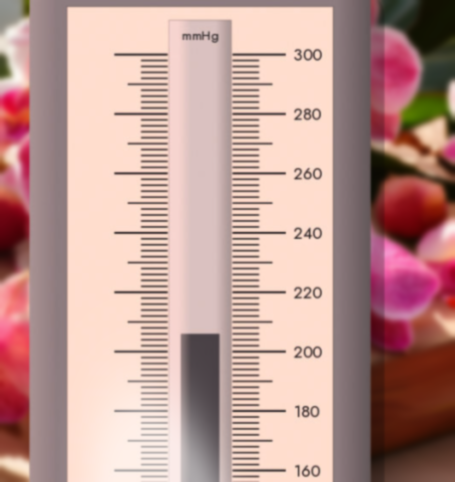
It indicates 206,mmHg
